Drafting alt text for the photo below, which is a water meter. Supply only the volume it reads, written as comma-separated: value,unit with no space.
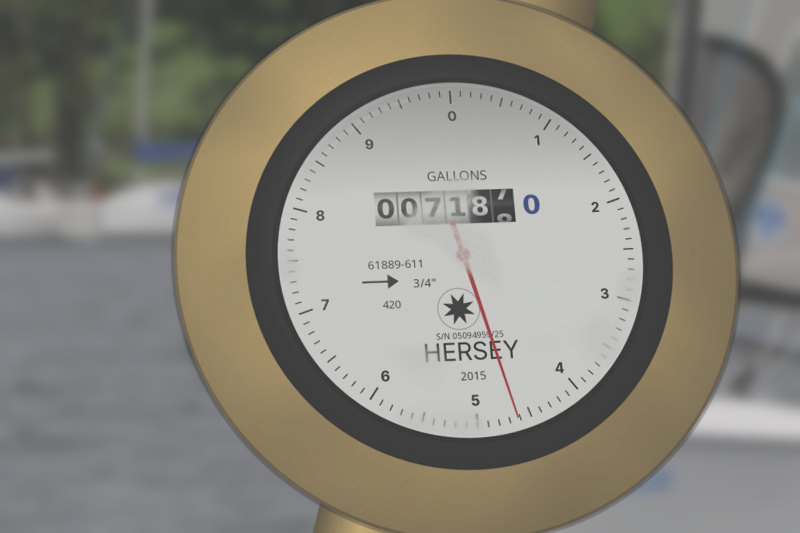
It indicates 71874.6,gal
